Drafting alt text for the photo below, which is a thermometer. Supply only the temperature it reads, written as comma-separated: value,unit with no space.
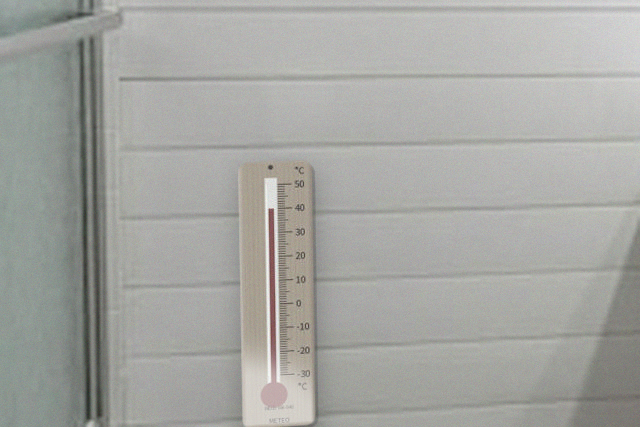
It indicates 40,°C
